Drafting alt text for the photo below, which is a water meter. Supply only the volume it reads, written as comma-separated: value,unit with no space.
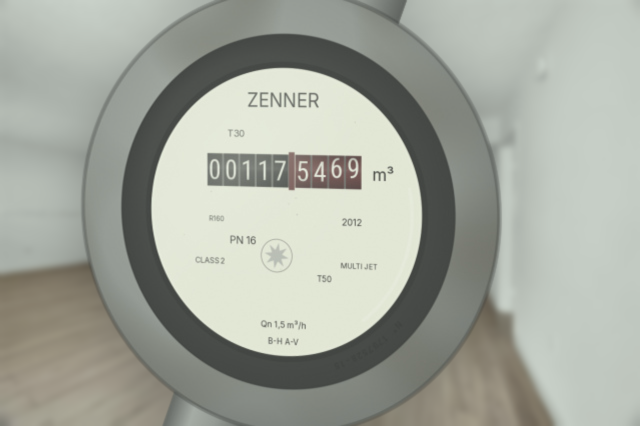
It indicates 117.5469,m³
